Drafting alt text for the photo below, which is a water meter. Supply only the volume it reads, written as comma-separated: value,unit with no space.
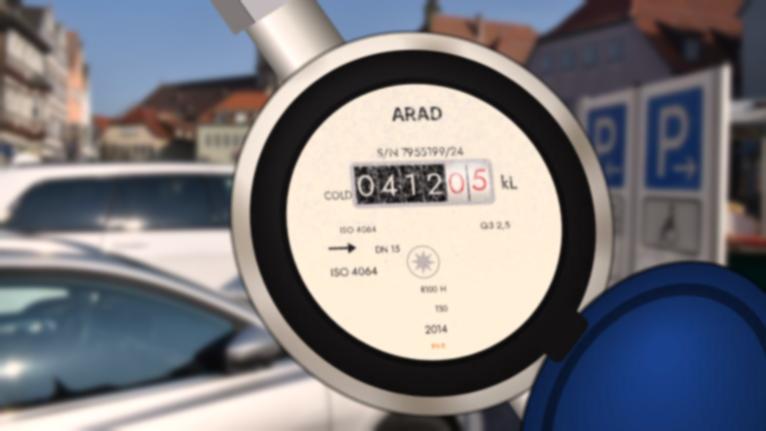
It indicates 412.05,kL
